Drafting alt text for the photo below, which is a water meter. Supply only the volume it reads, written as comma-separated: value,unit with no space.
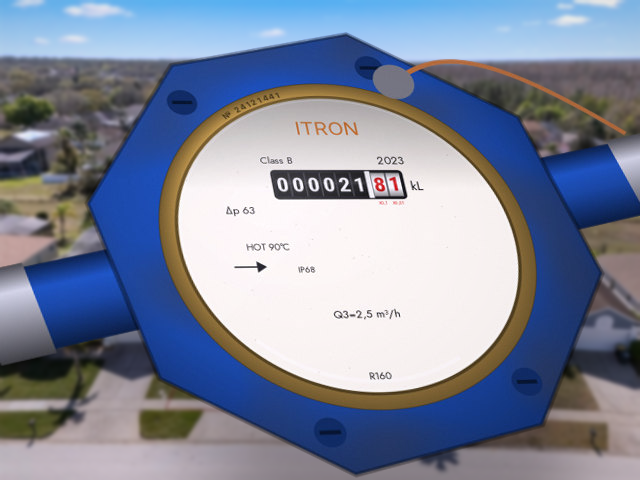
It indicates 21.81,kL
